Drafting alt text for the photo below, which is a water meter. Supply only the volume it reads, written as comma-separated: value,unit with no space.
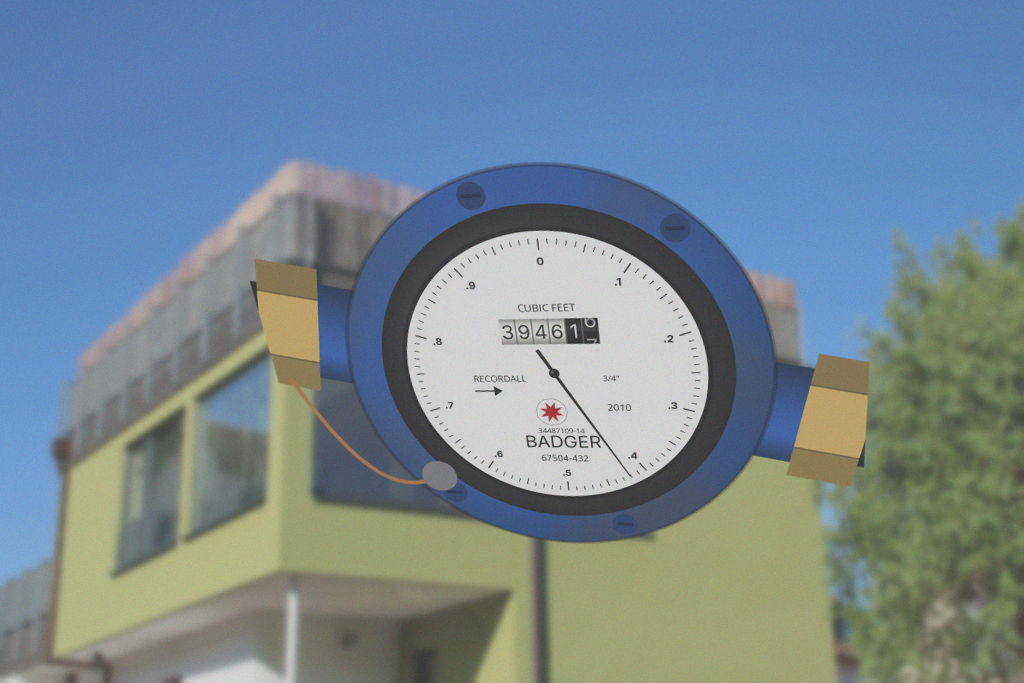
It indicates 394616.42,ft³
